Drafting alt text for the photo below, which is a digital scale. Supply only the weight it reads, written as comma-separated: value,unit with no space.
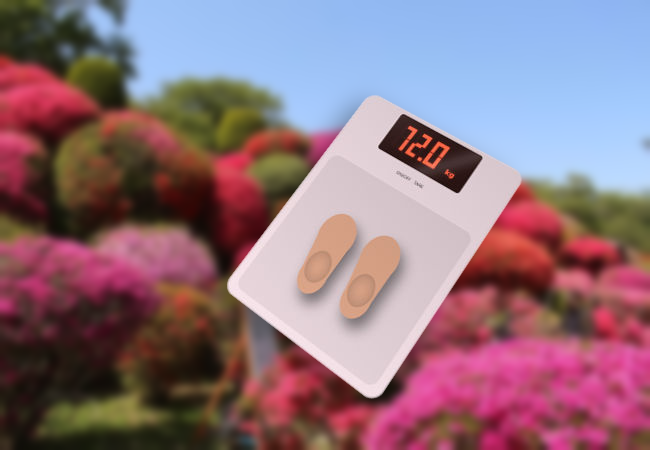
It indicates 72.0,kg
